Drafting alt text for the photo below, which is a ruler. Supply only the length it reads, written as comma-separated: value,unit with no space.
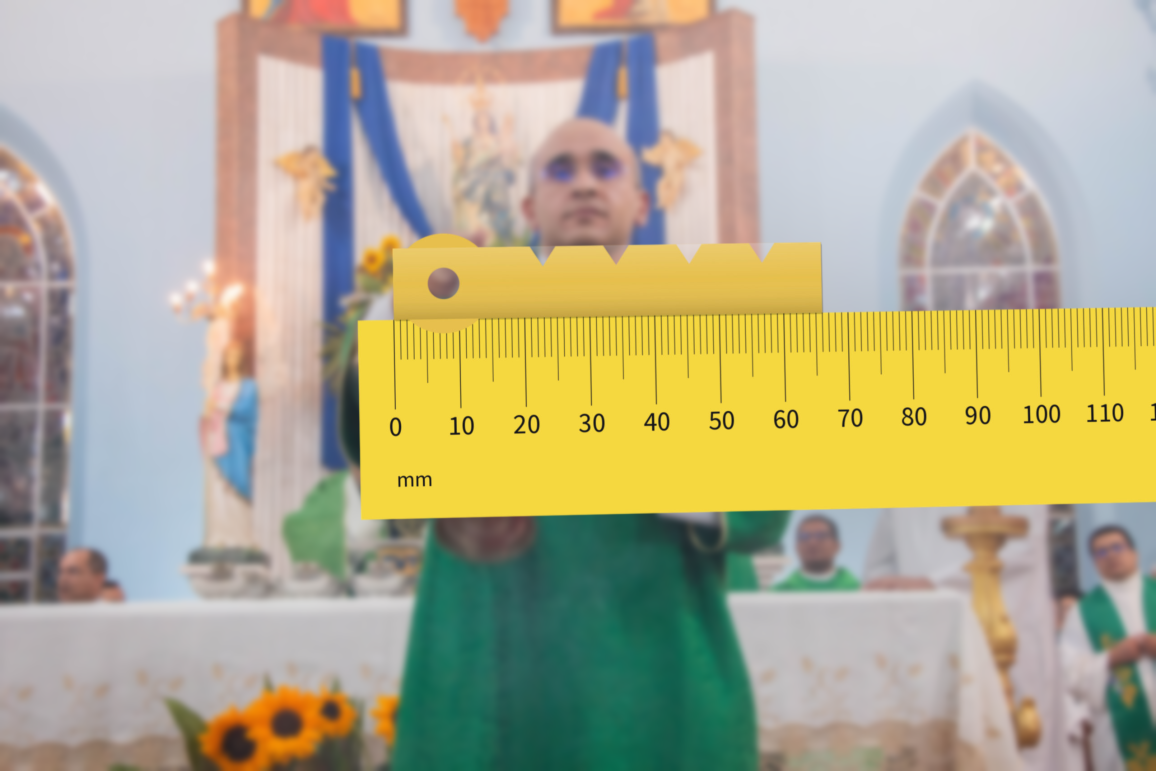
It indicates 66,mm
